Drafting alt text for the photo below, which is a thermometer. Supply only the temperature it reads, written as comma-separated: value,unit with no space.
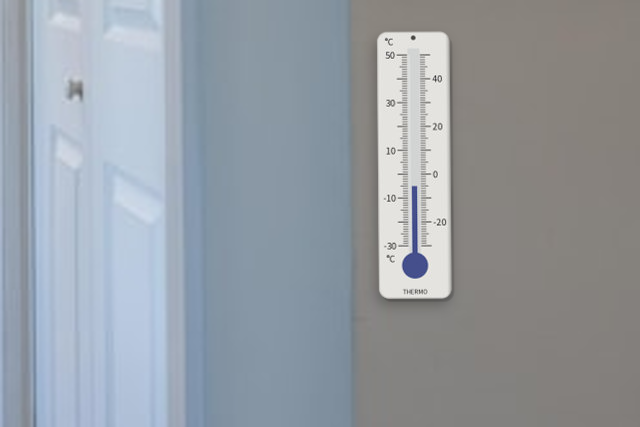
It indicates -5,°C
